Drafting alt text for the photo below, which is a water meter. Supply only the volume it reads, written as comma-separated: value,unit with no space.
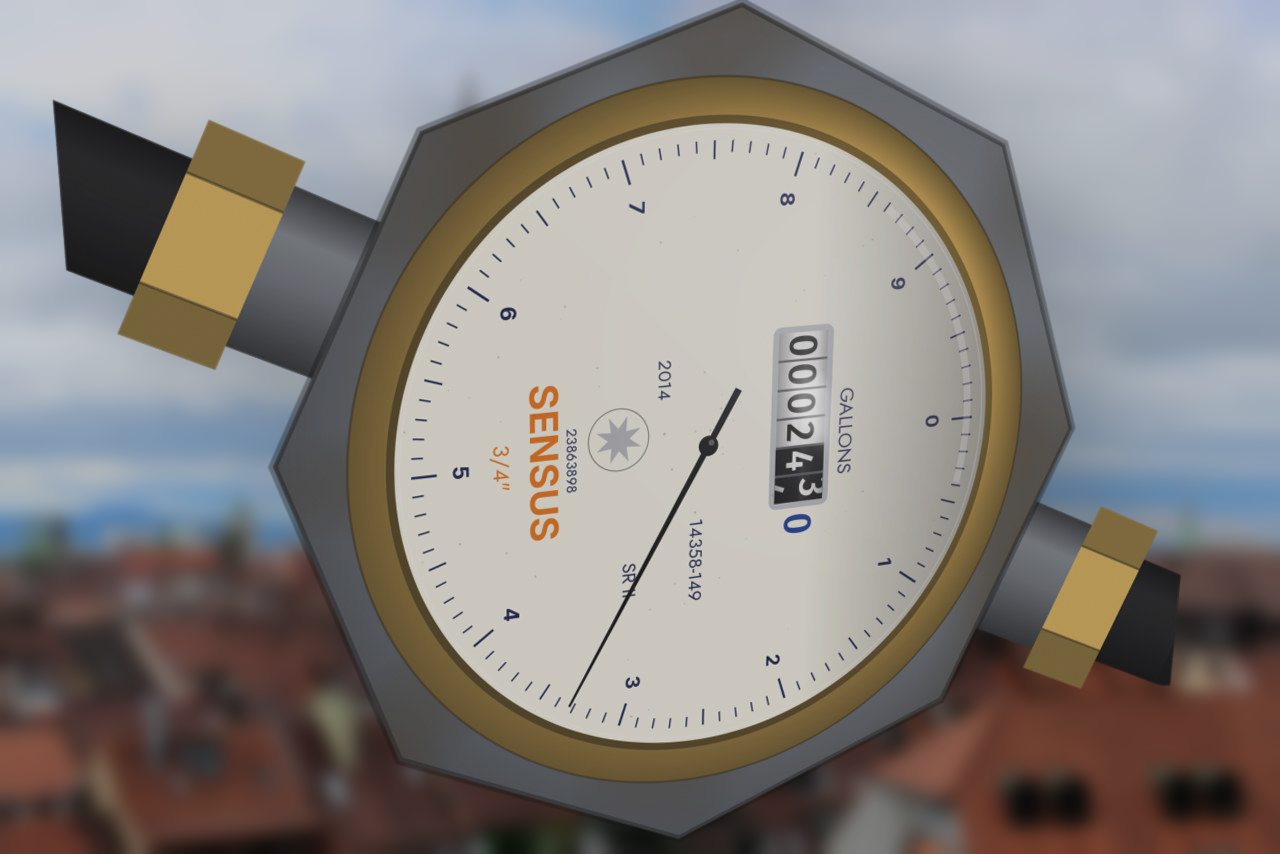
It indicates 2433.3,gal
